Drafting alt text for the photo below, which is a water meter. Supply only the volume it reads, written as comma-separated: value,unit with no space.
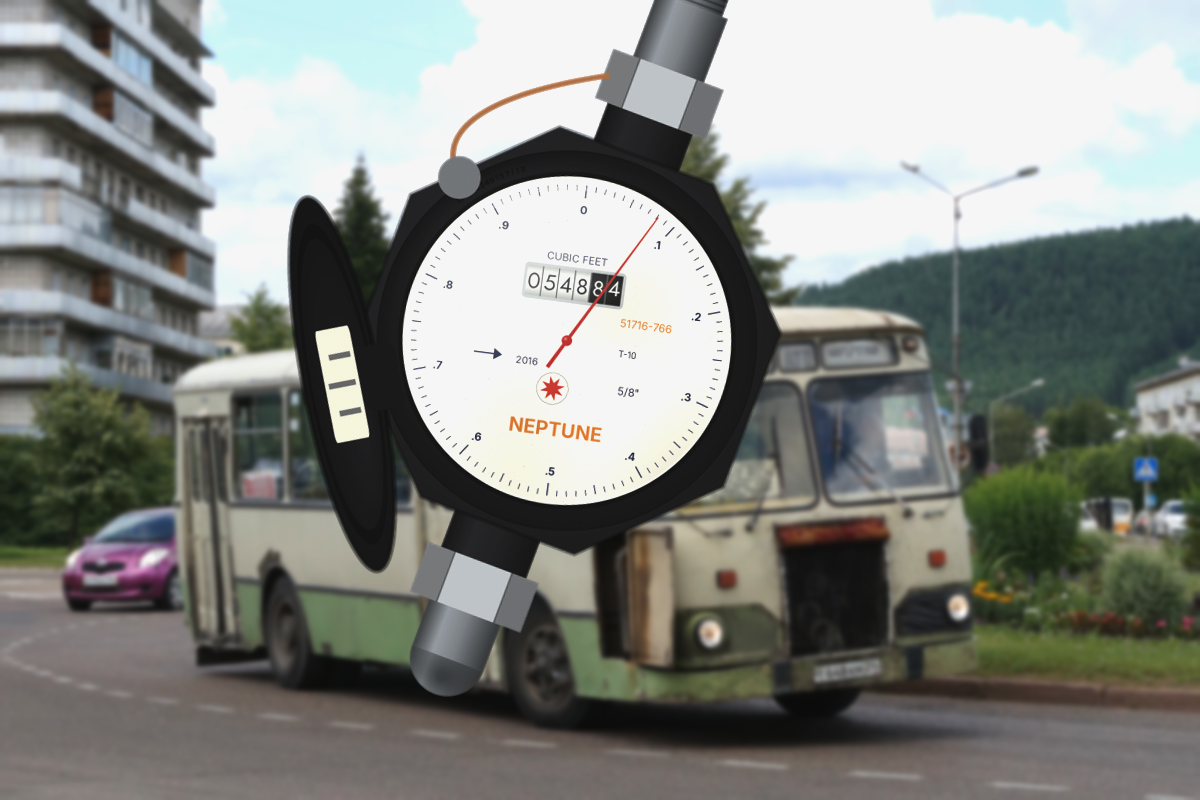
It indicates 54884.08,ft³
